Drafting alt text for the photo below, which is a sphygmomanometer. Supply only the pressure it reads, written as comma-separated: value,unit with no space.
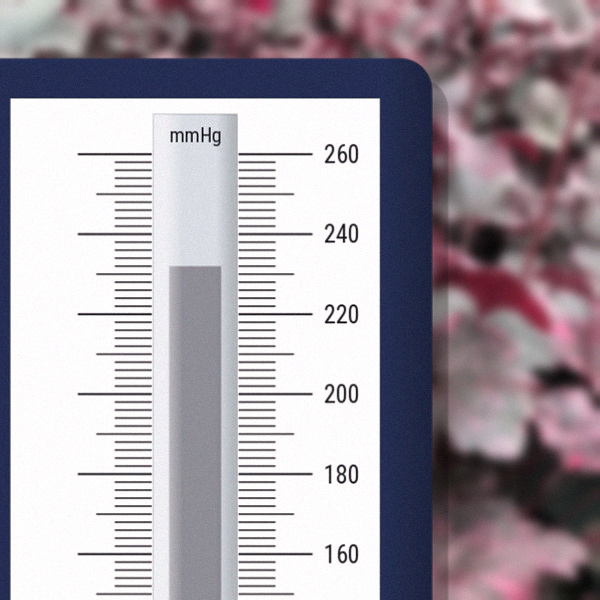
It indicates 232,mmHg
